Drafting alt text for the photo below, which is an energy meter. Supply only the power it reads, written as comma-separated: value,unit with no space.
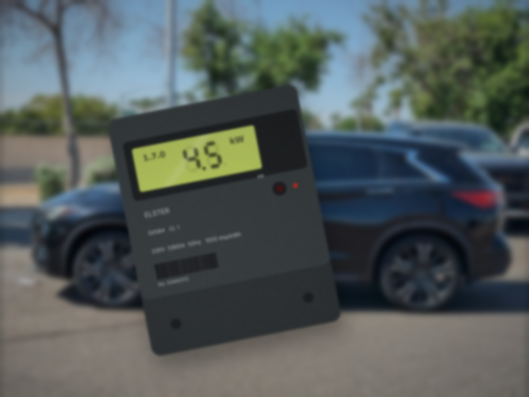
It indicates 4.5,kW
